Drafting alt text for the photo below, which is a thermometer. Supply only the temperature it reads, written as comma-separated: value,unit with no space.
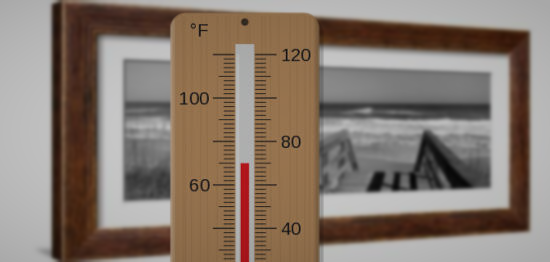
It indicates 70,°F
